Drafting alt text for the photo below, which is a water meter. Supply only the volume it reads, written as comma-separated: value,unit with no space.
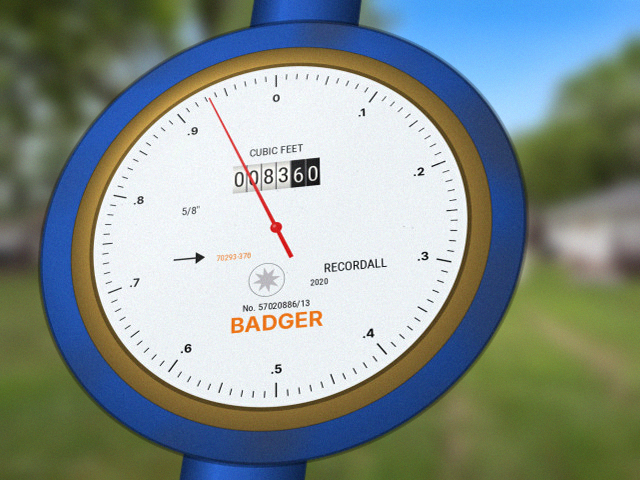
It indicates 8359.93,ft³
